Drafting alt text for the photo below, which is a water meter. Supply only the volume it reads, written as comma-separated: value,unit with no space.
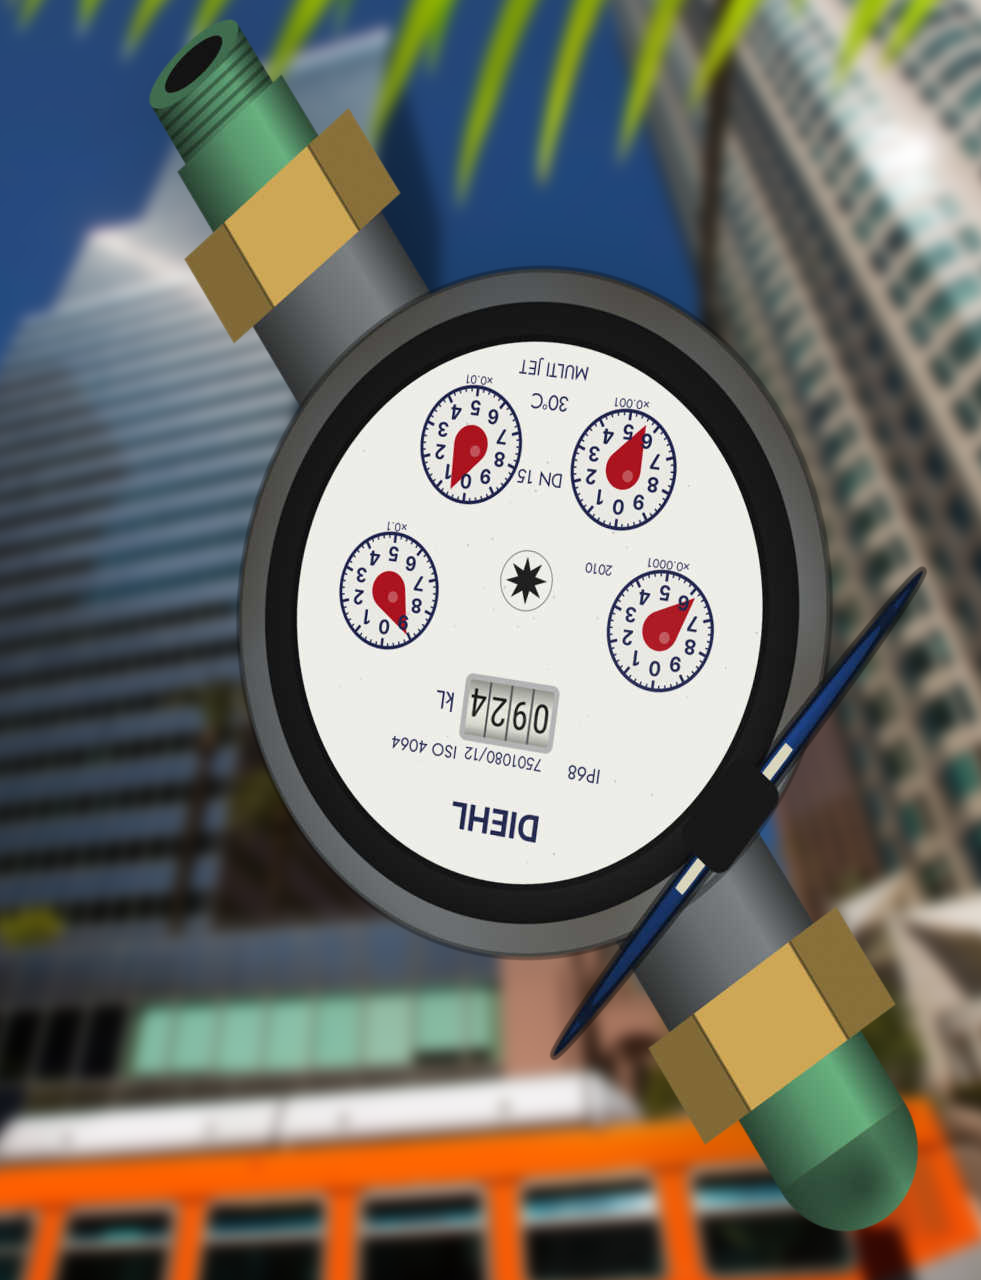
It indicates 923.9056,kL
